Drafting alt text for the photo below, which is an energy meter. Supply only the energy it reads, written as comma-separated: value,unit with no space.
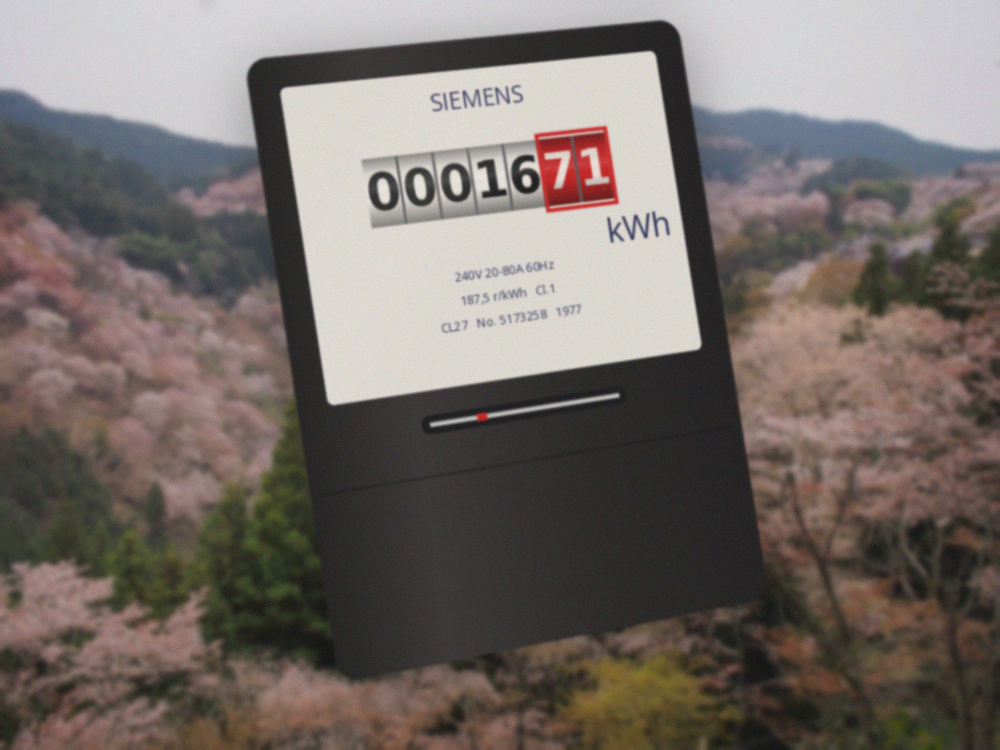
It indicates 16.71,kWh
